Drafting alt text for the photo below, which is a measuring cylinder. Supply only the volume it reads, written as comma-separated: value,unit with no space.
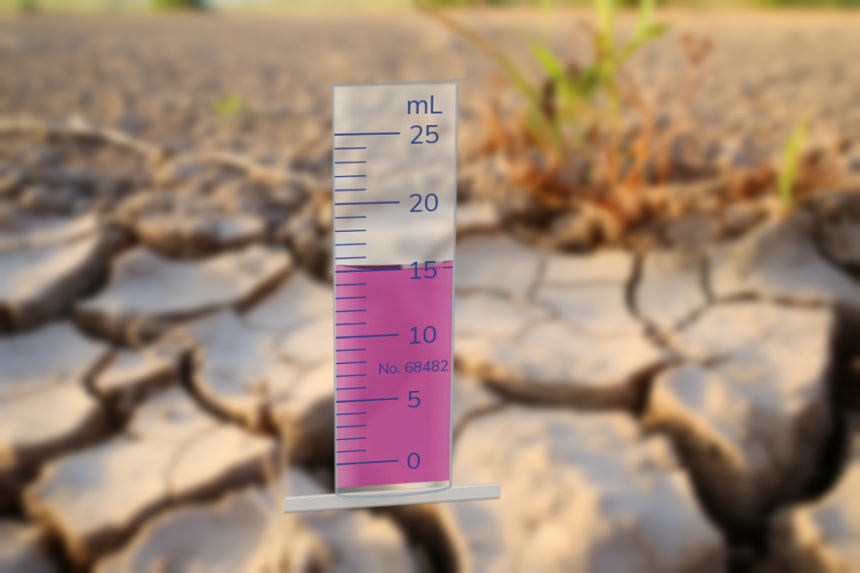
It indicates 15,mL
